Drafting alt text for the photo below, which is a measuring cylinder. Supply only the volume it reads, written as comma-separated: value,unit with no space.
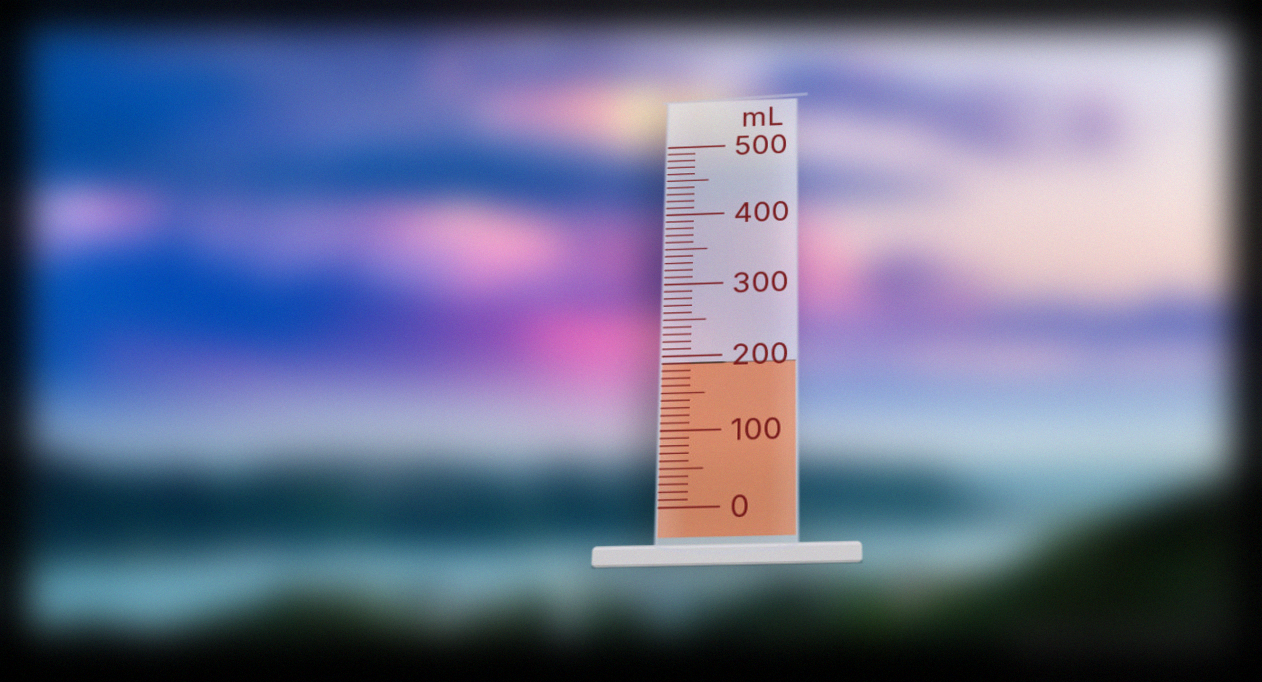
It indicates 190,mL
